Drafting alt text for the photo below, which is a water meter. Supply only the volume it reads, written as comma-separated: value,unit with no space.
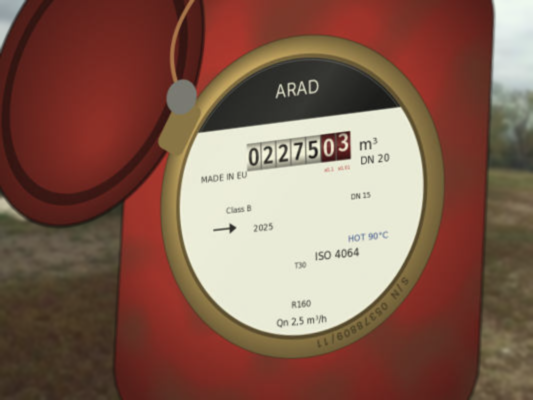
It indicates 2275.03,m³
